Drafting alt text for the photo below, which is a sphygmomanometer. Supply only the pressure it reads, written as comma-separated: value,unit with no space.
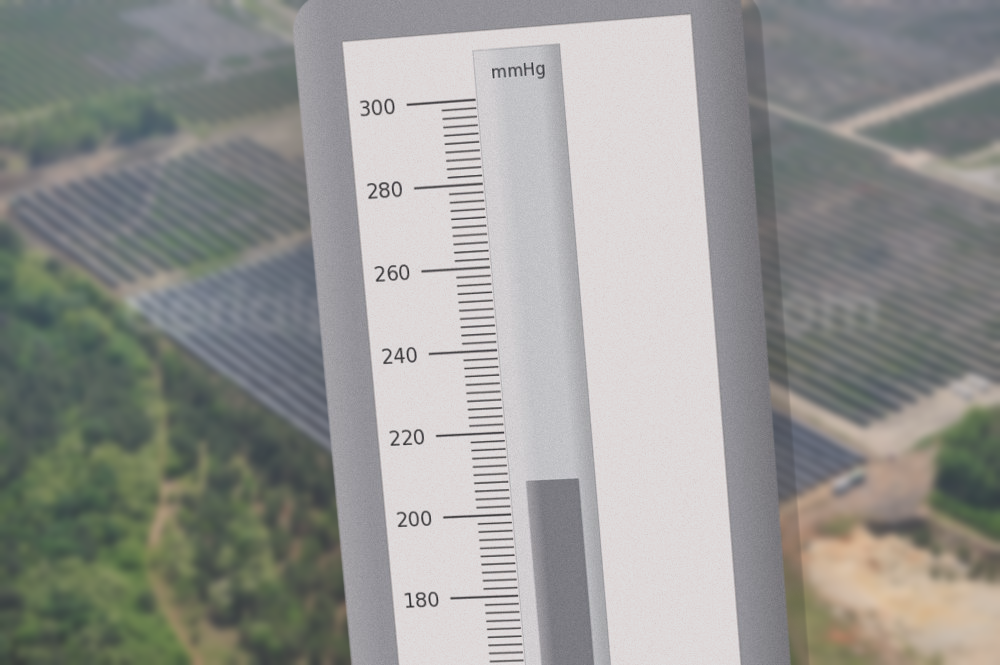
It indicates 208,mmHg
